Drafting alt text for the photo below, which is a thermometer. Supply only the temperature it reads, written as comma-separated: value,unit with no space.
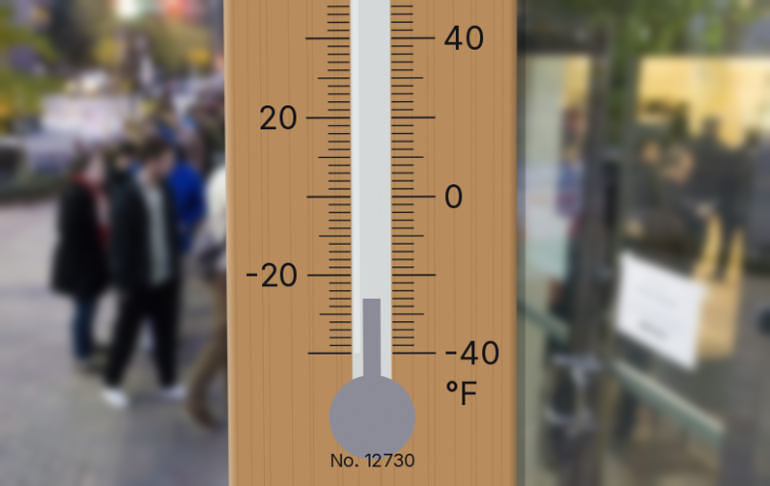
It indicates -26,°F
